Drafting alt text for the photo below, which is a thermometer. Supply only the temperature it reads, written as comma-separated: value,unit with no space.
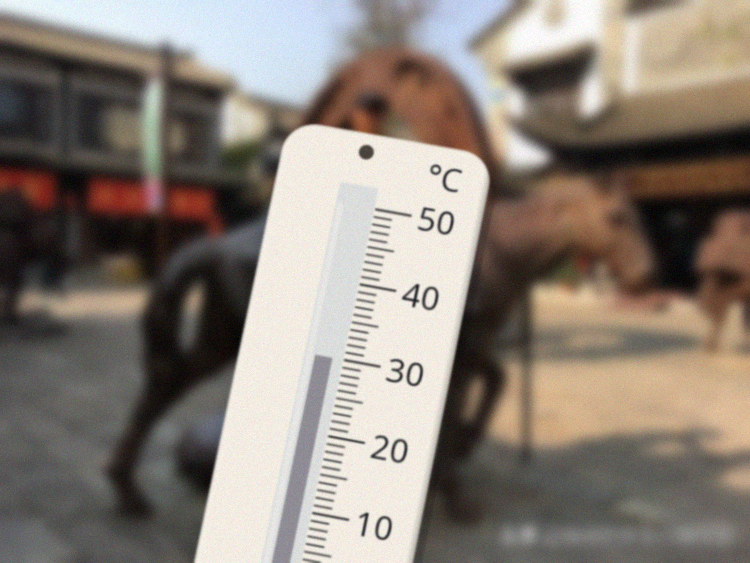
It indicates 30,°C
